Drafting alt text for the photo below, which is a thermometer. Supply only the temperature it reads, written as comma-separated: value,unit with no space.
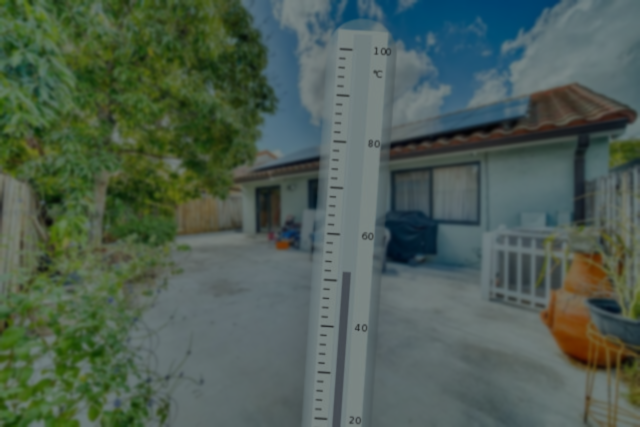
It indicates 52,°C
